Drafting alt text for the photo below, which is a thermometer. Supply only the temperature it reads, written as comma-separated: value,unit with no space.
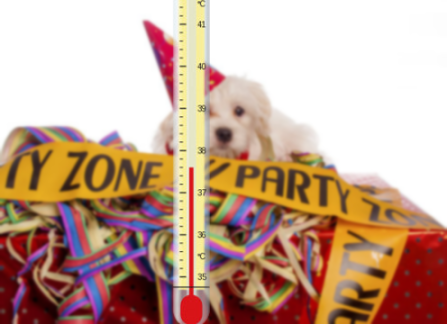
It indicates 37.6,°C
